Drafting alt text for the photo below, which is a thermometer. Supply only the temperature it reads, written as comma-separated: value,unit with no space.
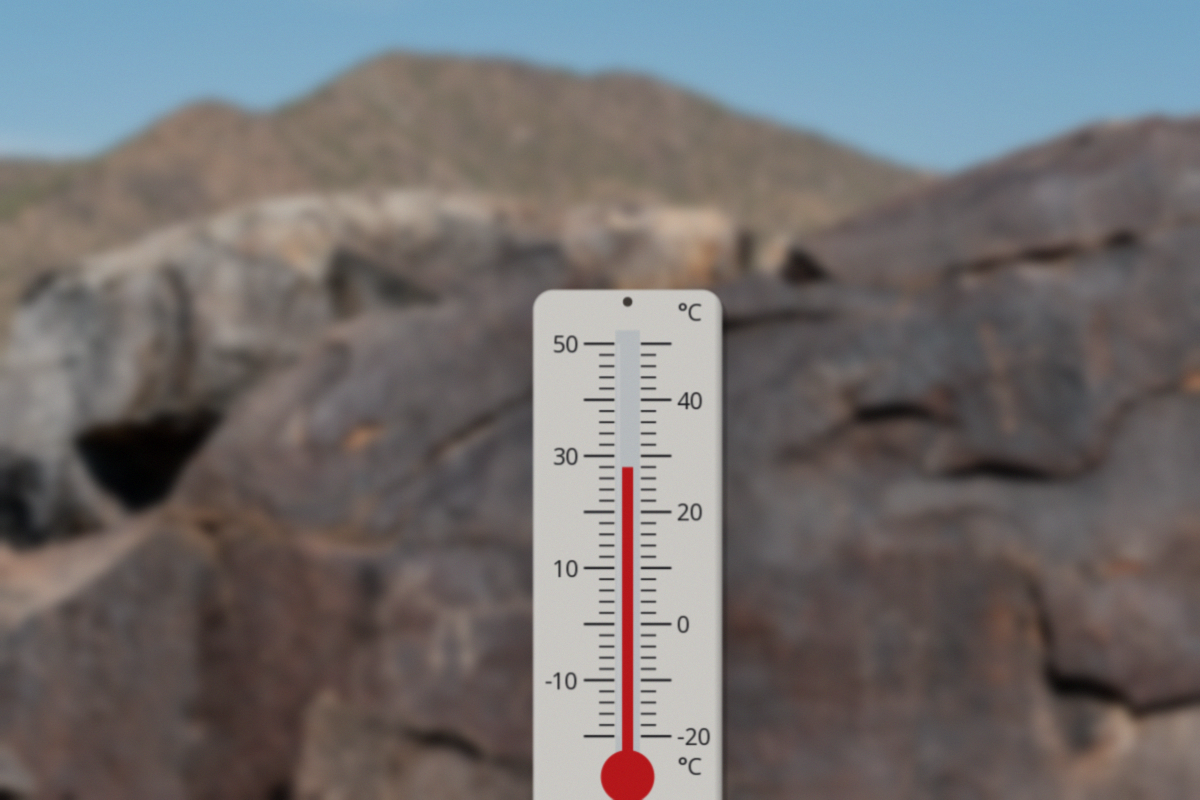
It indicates 28,°C
